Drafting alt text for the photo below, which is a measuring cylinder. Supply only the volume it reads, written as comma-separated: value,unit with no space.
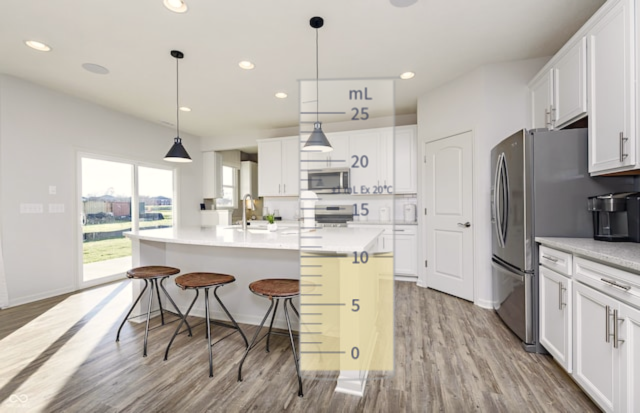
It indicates 10,mL
